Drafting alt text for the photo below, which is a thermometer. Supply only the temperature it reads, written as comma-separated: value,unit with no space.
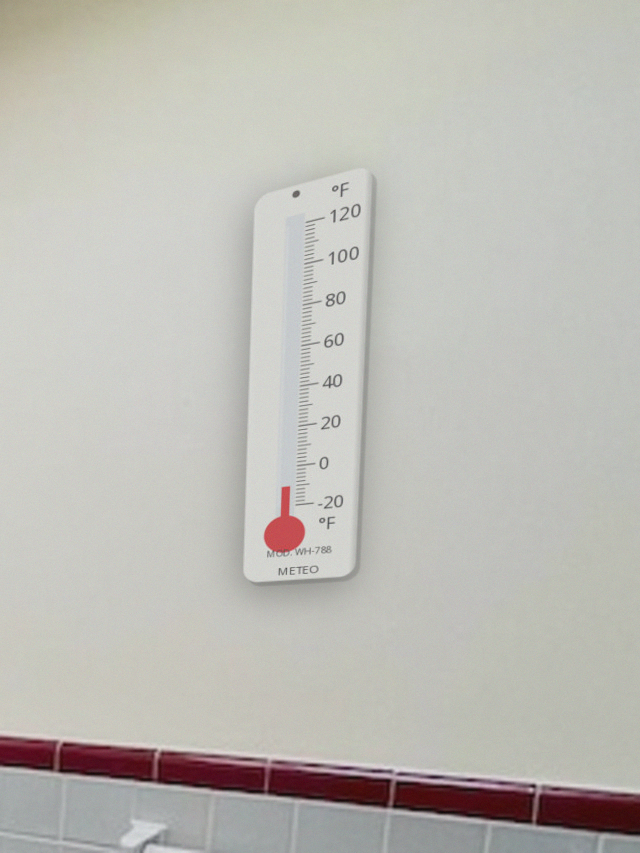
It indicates -10,°F
